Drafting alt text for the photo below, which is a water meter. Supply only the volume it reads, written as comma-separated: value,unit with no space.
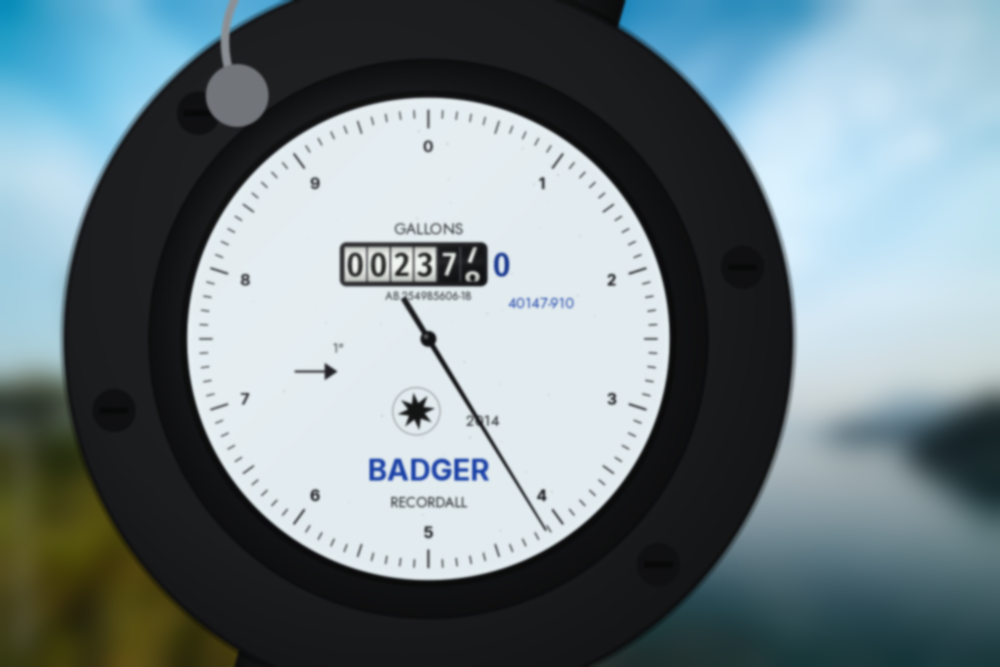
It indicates 23774.1,gal
